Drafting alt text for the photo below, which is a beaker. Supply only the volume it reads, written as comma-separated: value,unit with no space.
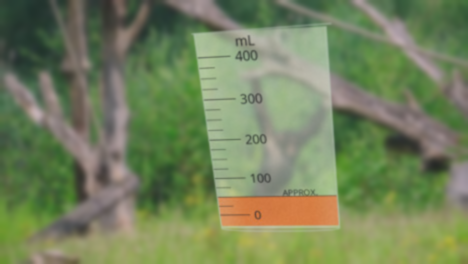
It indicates 50,mL
